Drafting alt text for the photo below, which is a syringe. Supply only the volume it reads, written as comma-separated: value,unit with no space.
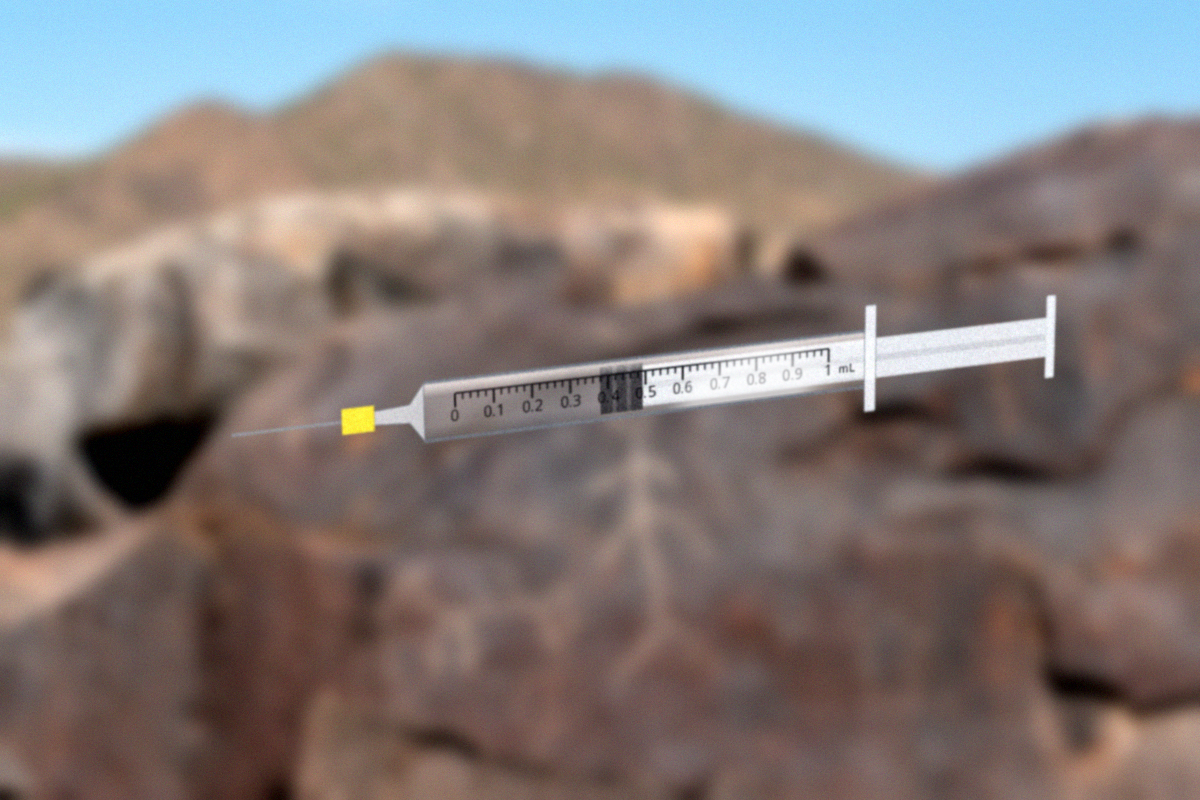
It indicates 0.38,mL
